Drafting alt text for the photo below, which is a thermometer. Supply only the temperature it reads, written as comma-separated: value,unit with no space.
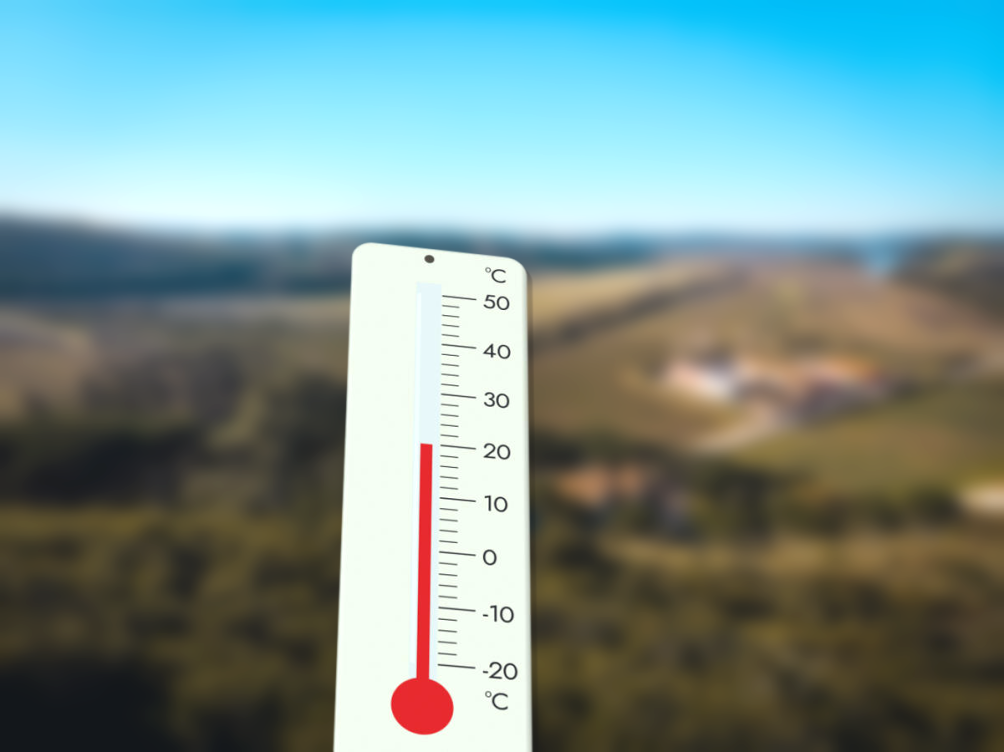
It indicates 20,°C
